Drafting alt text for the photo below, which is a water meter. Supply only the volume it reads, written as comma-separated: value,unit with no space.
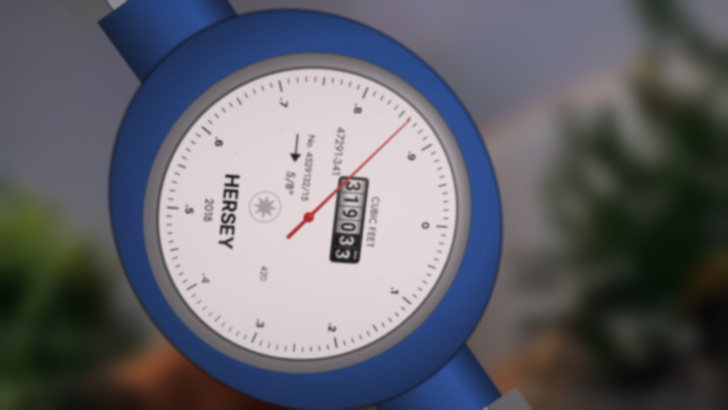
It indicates 319032.86,ft³
